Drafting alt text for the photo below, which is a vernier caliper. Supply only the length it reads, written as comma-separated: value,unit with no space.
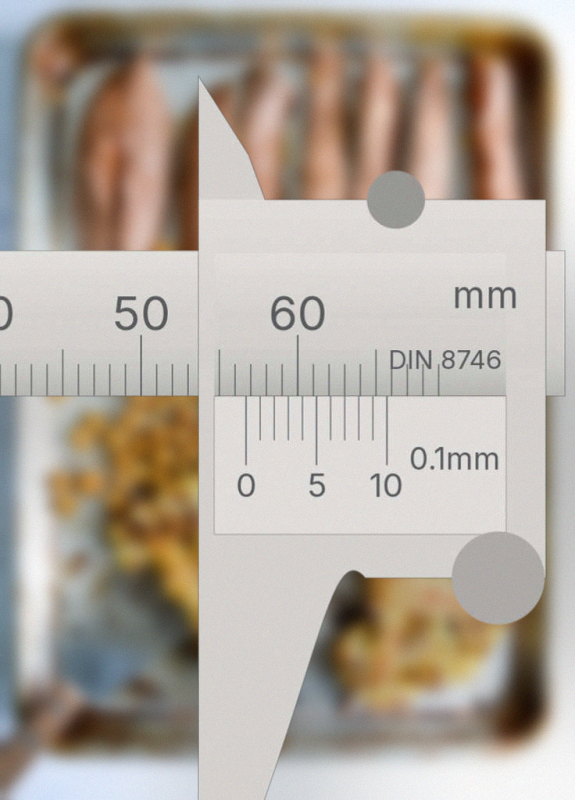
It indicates 56.7,mm
